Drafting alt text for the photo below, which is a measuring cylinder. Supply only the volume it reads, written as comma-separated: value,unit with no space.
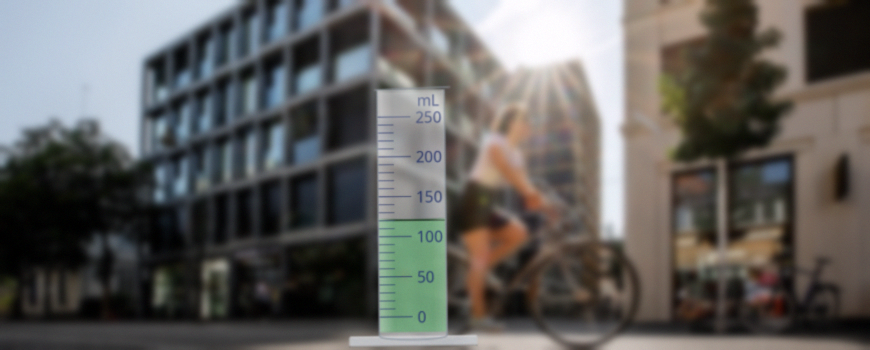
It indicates 120,mL
